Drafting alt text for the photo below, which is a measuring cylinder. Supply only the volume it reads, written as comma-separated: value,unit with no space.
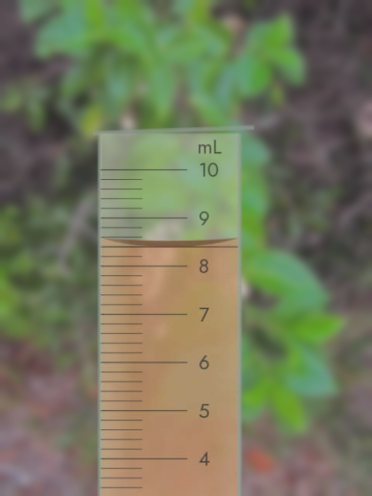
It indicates 8.4,mL
